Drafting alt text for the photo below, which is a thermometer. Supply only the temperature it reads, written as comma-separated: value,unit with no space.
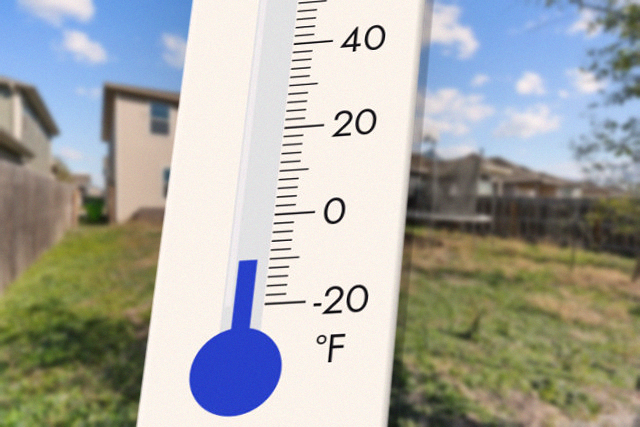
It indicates -10,°F
